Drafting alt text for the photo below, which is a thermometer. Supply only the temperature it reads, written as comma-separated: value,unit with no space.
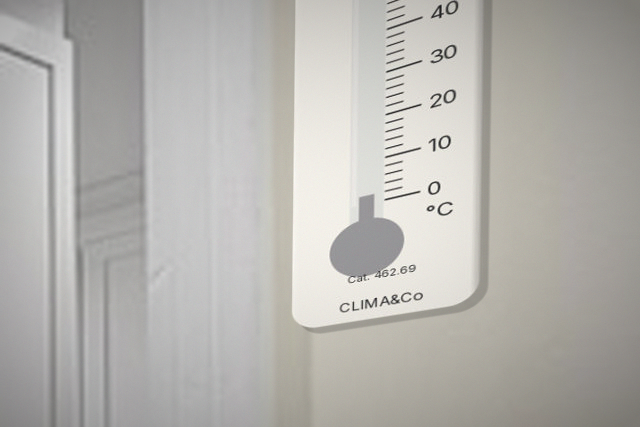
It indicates 2,°C
